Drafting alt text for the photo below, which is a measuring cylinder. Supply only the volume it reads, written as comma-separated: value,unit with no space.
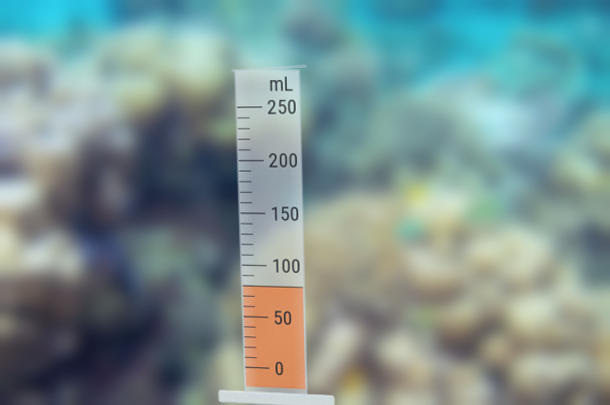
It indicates 80,mL
